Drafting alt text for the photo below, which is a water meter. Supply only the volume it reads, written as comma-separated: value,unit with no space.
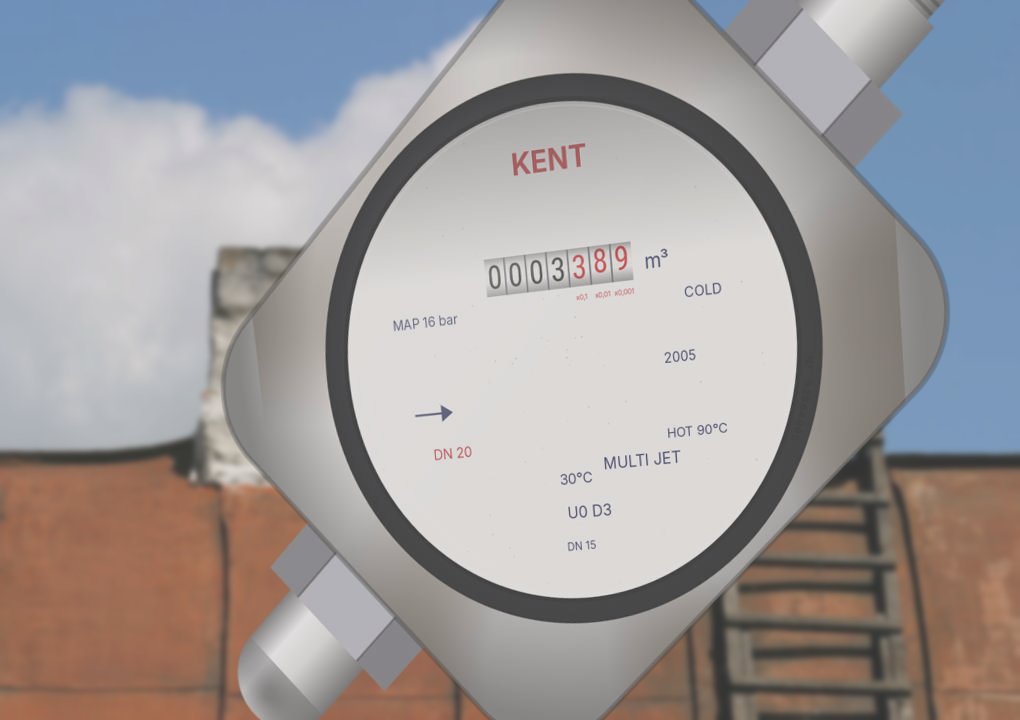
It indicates 3.389,m³
